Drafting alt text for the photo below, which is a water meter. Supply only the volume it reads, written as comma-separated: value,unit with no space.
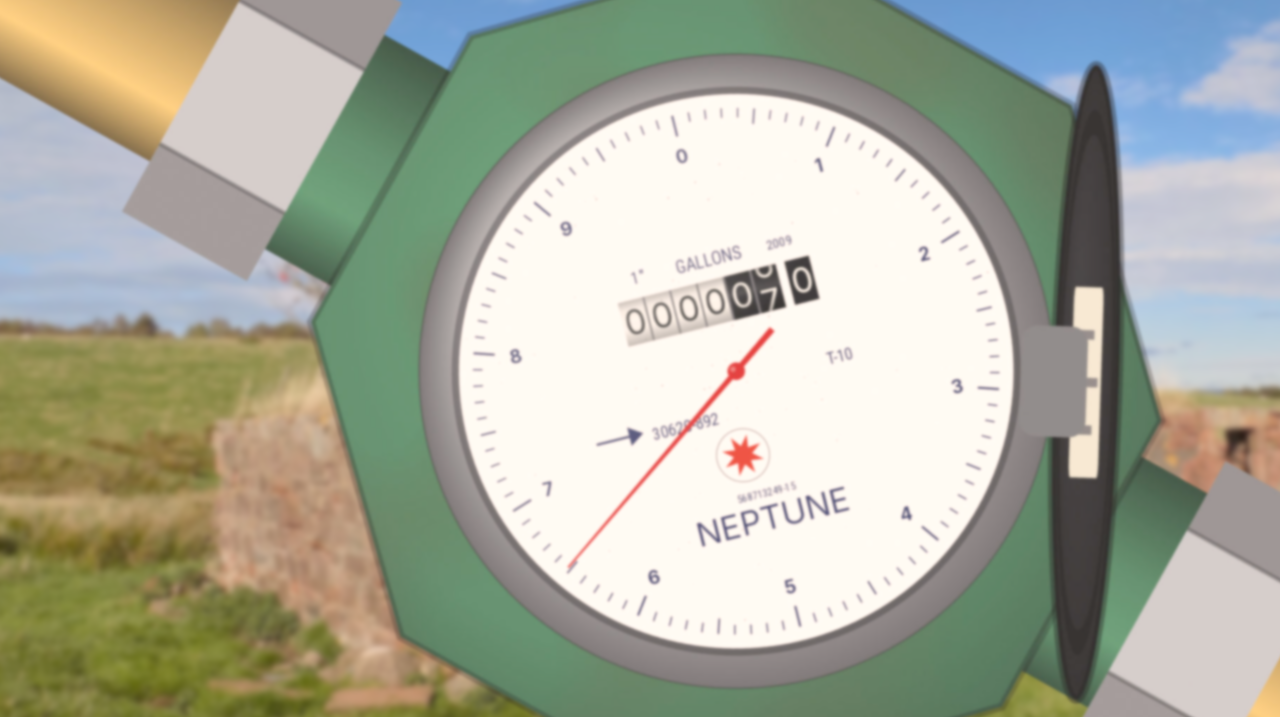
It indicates 66.5,gal
